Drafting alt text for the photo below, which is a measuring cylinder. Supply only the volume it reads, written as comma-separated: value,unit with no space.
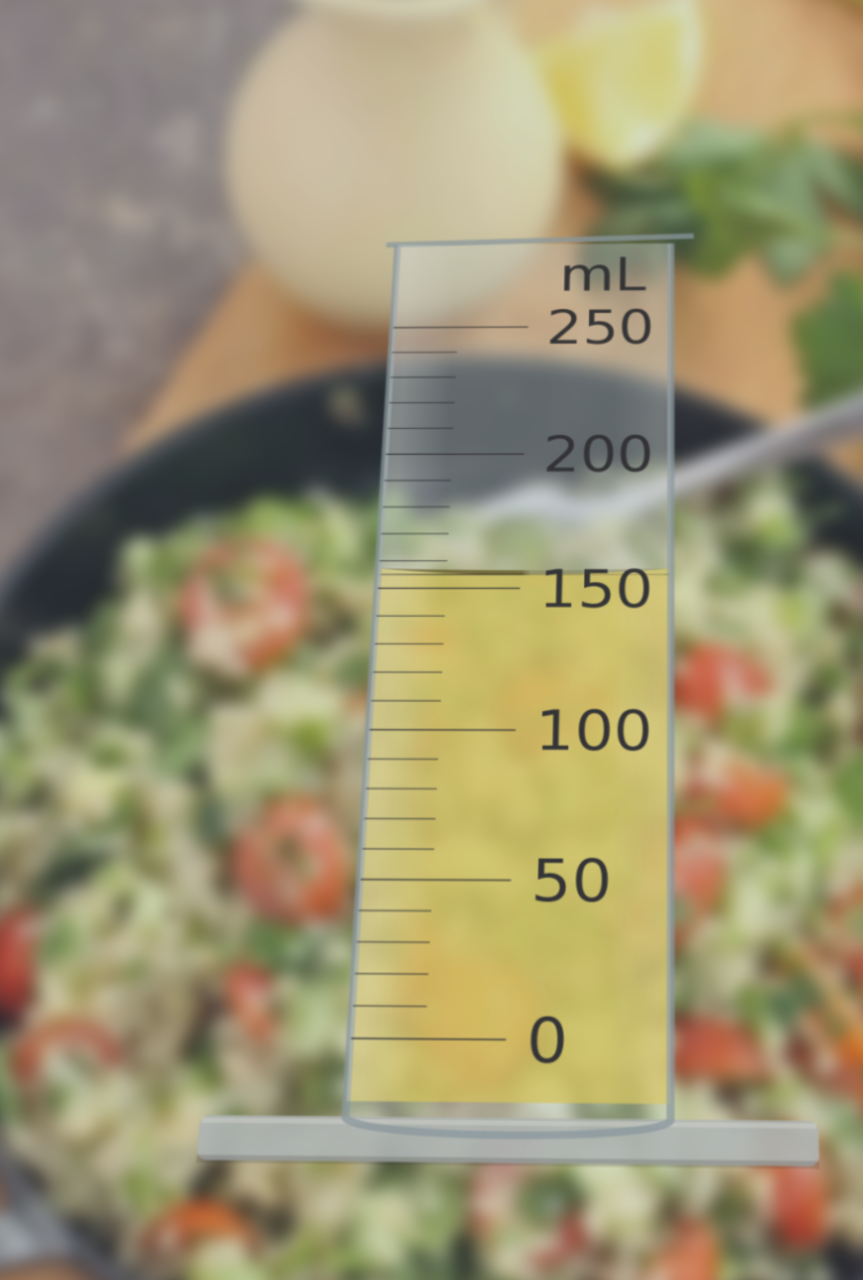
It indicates 155,mL
